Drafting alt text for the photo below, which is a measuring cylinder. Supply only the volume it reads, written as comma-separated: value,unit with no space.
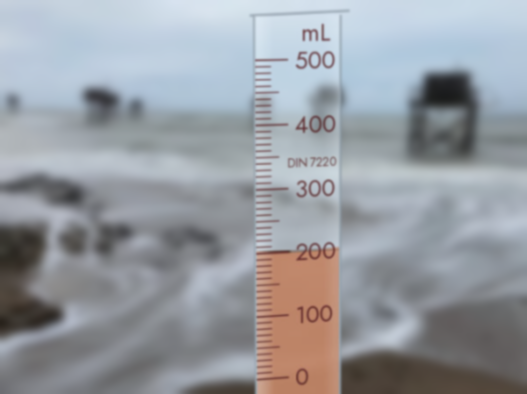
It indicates 200,mL
